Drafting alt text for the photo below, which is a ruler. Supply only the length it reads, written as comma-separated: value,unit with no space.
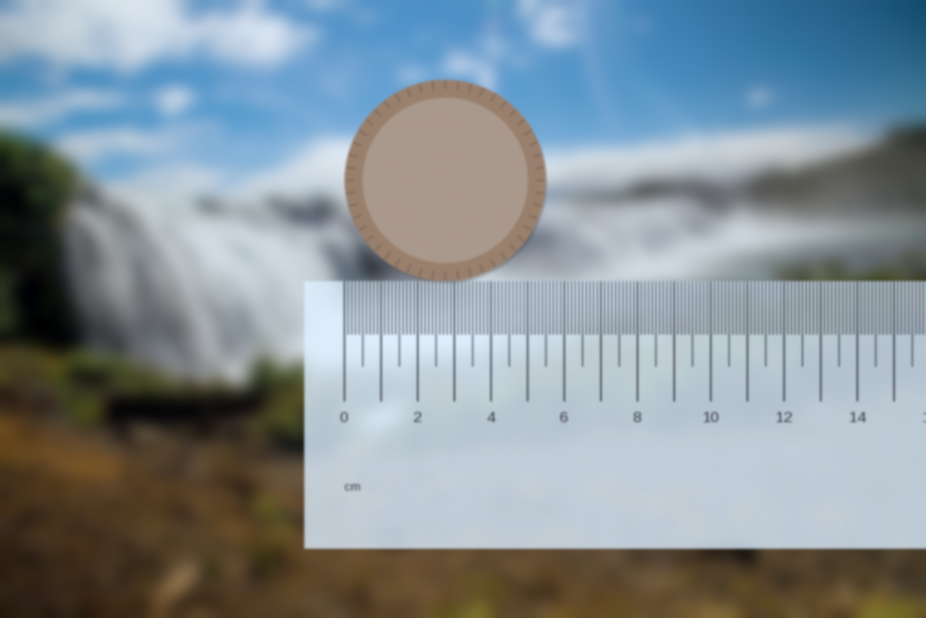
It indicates 5.5,cm
